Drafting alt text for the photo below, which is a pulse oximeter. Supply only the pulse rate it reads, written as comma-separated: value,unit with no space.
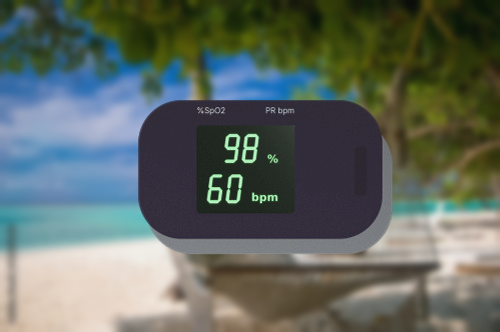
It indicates 60,bpm
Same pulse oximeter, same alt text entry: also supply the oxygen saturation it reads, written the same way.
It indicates 98,%
